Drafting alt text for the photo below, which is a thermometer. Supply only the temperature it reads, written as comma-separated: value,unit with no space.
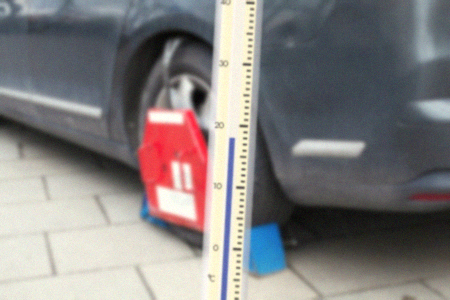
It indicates 18,°C
